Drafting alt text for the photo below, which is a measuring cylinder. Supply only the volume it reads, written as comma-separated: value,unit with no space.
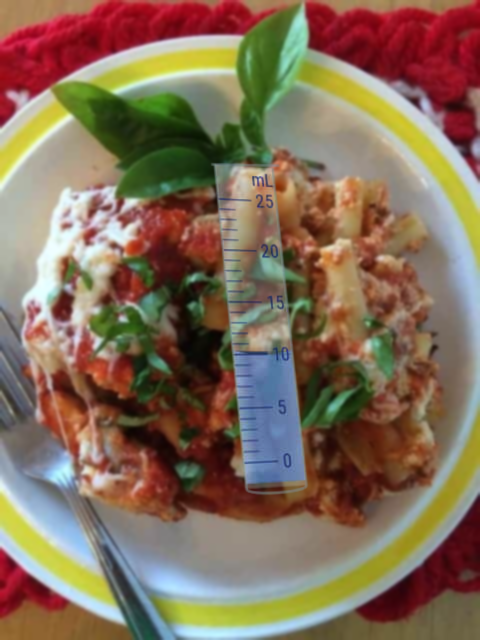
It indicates 10,mL
